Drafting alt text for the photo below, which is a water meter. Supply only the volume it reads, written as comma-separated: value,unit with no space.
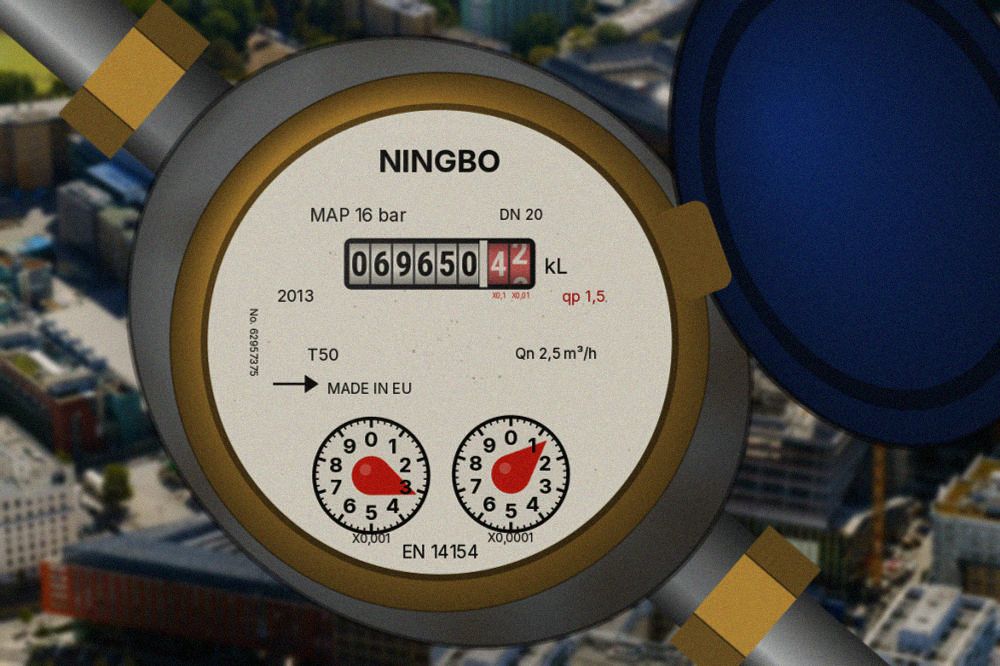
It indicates 69650.4231,kL
